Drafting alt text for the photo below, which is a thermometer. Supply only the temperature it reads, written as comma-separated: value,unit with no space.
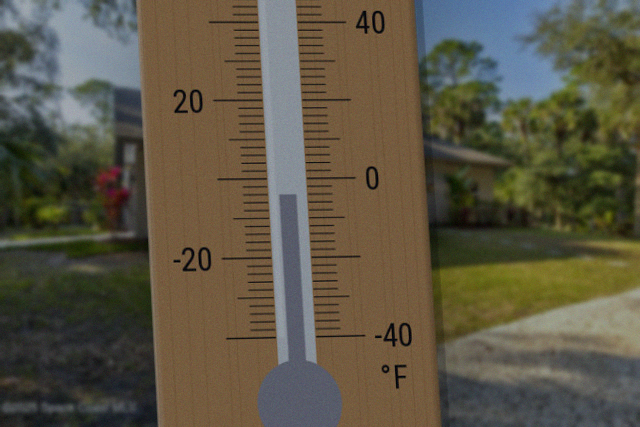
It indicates -4,°F
